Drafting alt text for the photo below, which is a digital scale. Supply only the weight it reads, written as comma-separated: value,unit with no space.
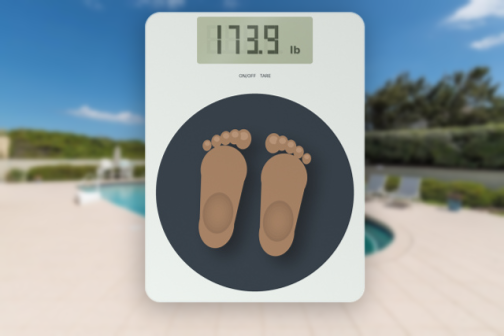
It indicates 173.9,lb
